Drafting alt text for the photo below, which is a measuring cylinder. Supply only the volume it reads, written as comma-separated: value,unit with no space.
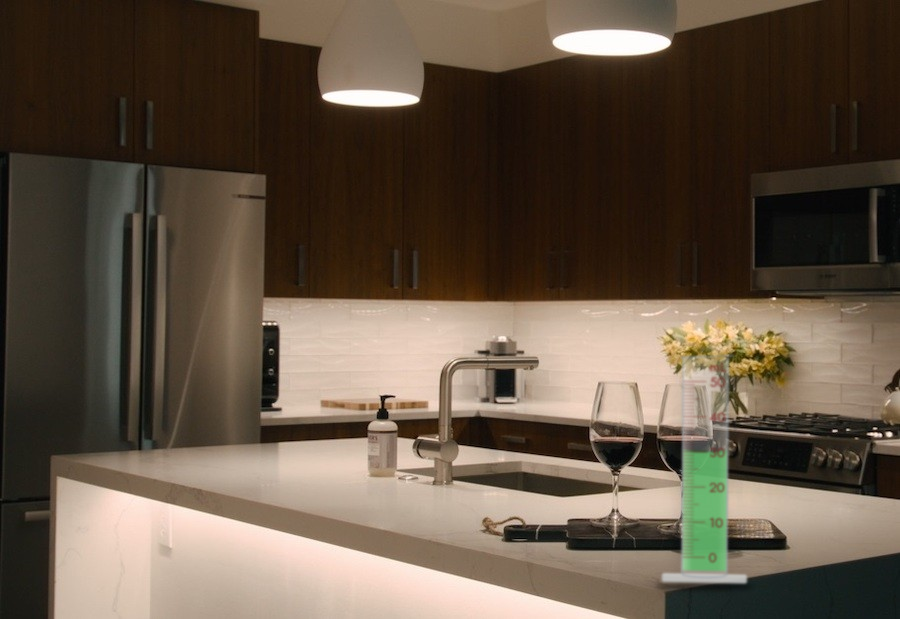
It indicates 30,mL
